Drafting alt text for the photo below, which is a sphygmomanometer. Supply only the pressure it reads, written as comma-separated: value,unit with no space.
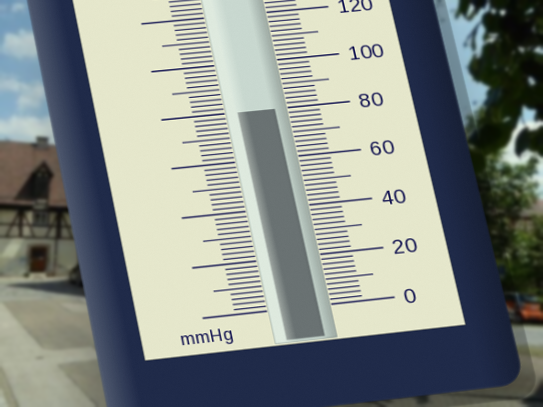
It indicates 80,mmHg
